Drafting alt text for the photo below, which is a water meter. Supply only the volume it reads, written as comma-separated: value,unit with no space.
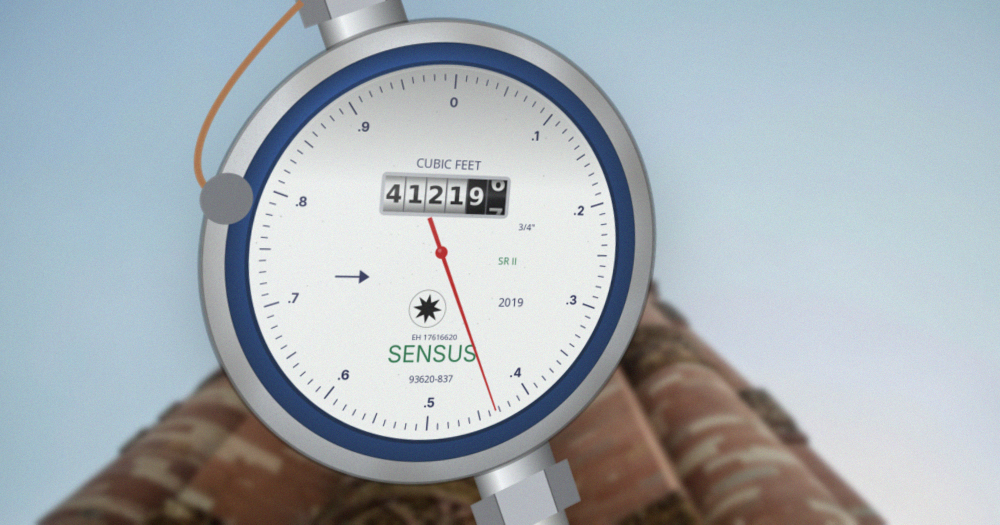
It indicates 412196.43,ft³
